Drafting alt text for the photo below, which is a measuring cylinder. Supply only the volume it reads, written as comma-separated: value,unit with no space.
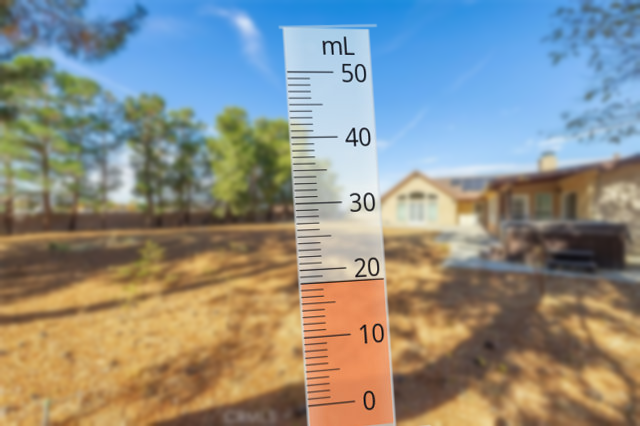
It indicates 18,mL
